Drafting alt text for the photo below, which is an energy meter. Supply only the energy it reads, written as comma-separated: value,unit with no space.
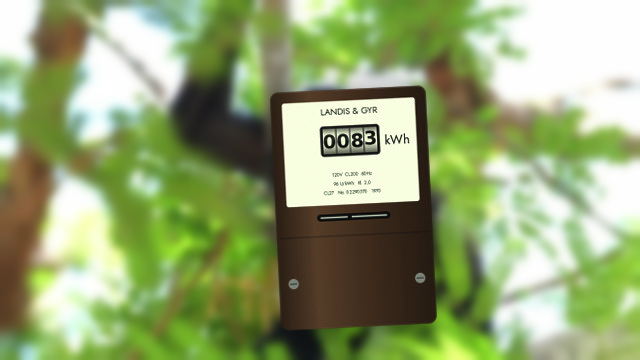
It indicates 83,kWh
